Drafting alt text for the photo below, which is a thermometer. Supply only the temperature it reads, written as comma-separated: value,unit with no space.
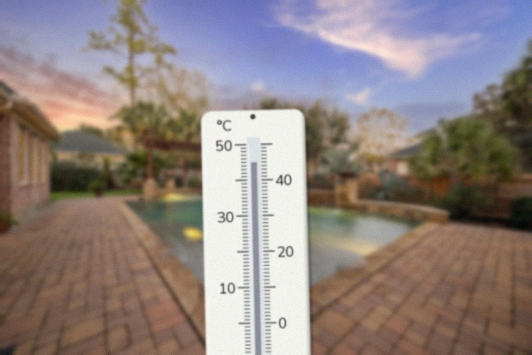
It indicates 45,°C
